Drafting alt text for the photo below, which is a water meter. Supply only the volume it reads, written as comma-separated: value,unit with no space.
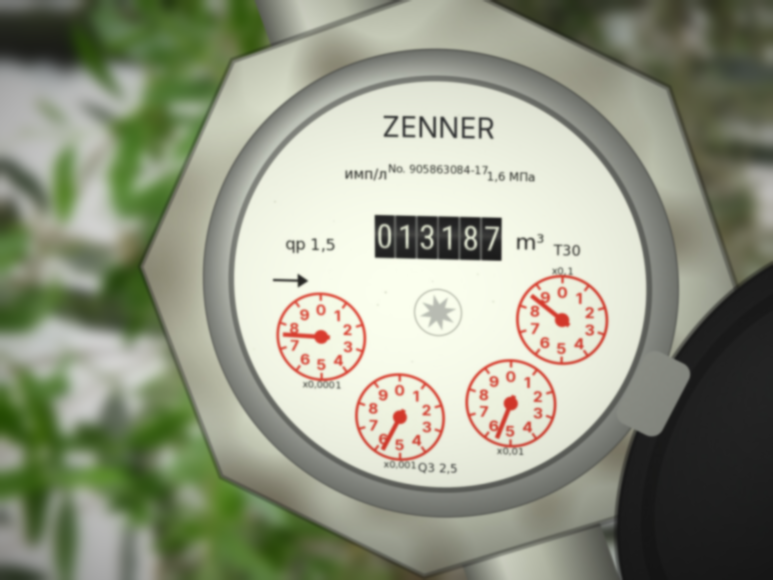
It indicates 13187.8557,m³
